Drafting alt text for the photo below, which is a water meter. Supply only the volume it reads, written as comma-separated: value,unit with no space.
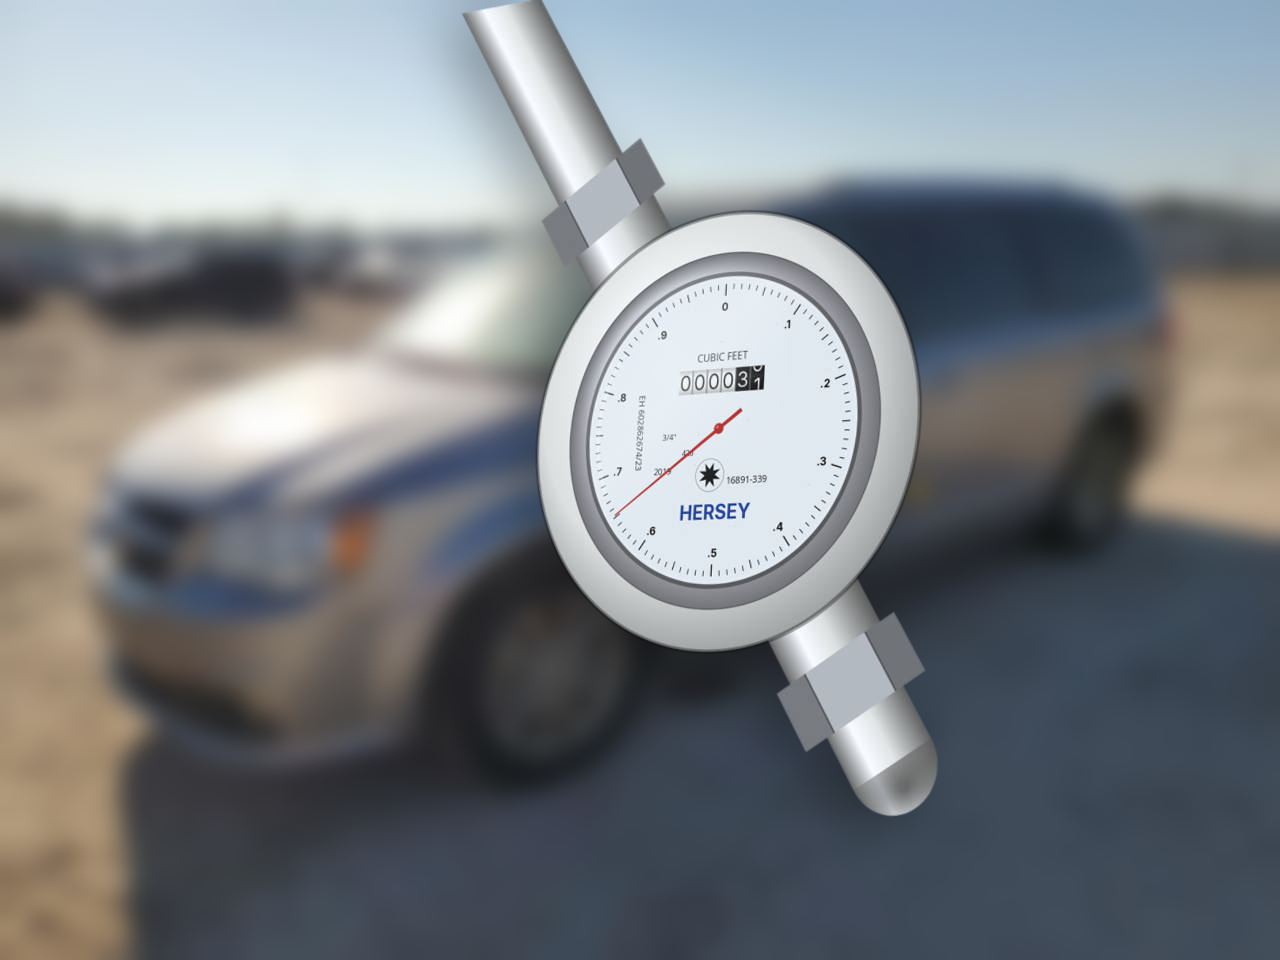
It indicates 30.65,ft³
